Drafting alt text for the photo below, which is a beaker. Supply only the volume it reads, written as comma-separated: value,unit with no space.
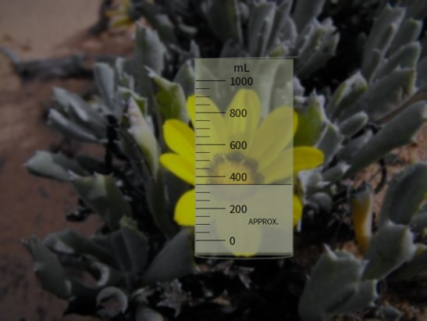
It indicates 350,mL
